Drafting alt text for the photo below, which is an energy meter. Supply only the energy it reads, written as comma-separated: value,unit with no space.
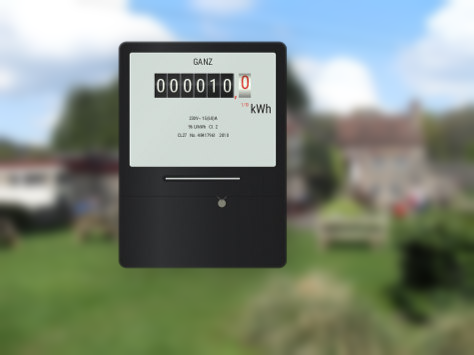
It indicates 10.0,kWh
